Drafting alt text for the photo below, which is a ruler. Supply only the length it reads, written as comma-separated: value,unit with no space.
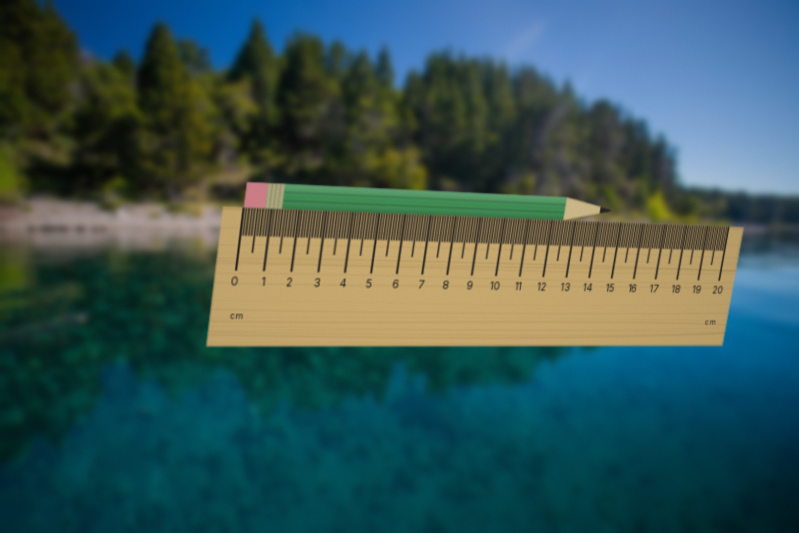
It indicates 14.5,cm
